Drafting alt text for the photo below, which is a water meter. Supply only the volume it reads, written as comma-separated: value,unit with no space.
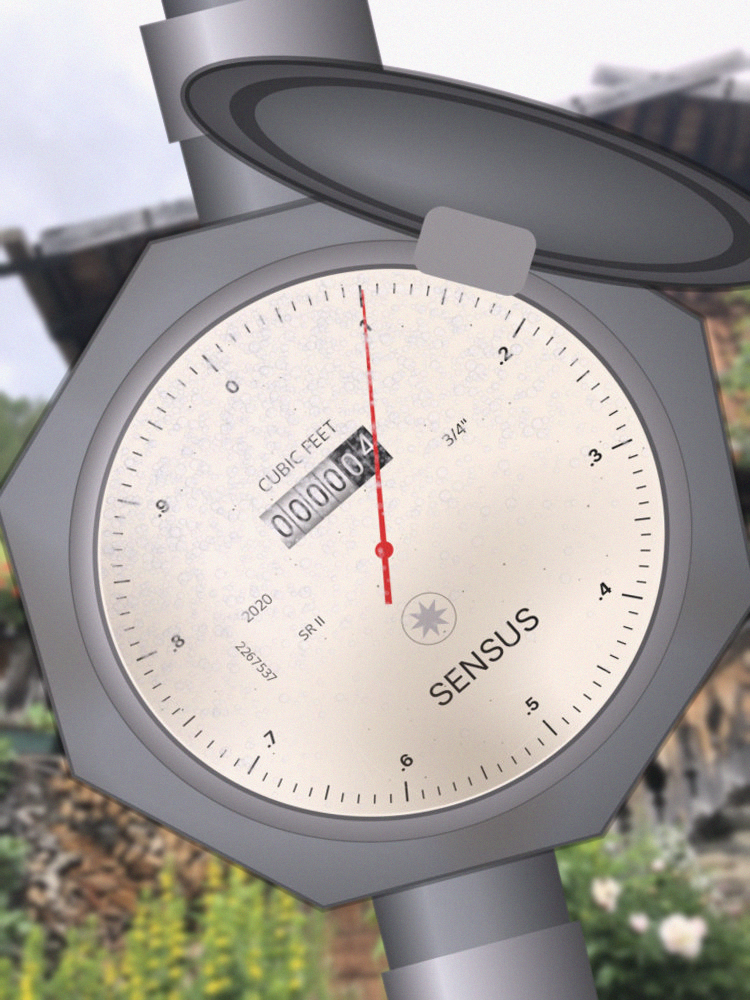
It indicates 4.10,ft³
